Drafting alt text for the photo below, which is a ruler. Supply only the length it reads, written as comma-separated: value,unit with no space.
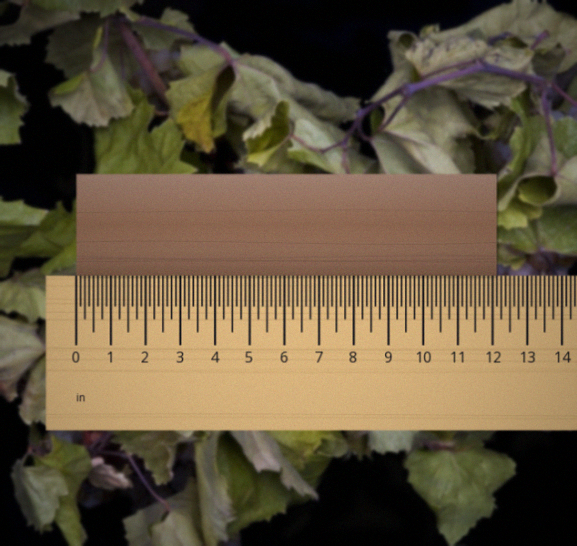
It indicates 12.125,in
